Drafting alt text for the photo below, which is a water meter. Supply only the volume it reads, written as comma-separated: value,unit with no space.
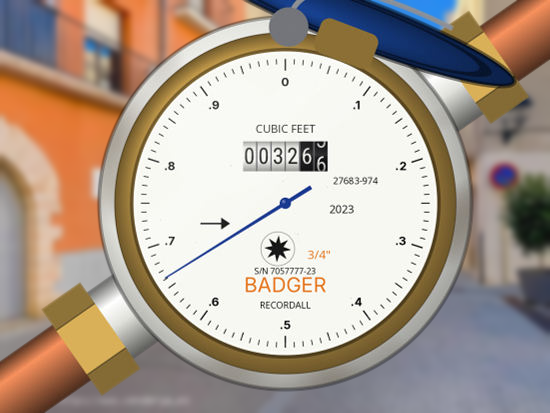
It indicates 3265.66,ft³
